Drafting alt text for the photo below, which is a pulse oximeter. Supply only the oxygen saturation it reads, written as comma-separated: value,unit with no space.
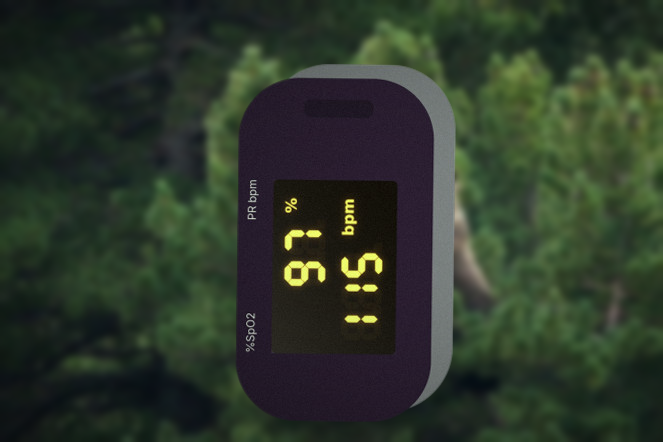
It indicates 97,%
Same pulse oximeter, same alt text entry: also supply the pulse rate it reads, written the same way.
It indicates 115,bpm
